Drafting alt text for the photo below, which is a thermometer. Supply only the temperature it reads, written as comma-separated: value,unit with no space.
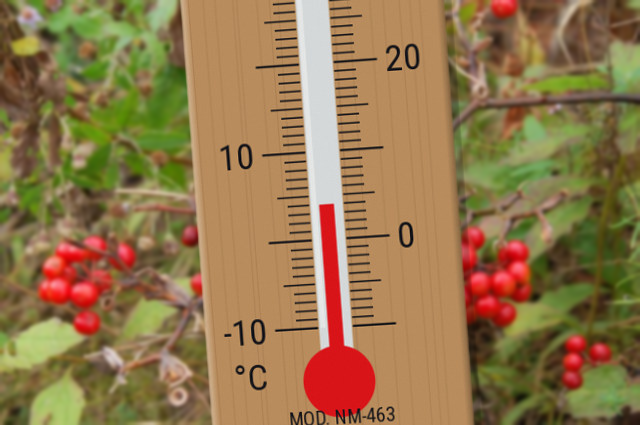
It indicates 4,°C
